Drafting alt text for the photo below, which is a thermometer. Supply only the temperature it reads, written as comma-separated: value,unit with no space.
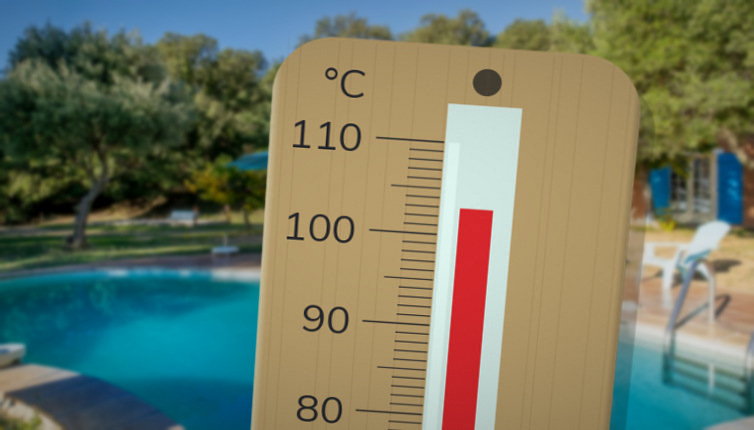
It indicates 103,°C
